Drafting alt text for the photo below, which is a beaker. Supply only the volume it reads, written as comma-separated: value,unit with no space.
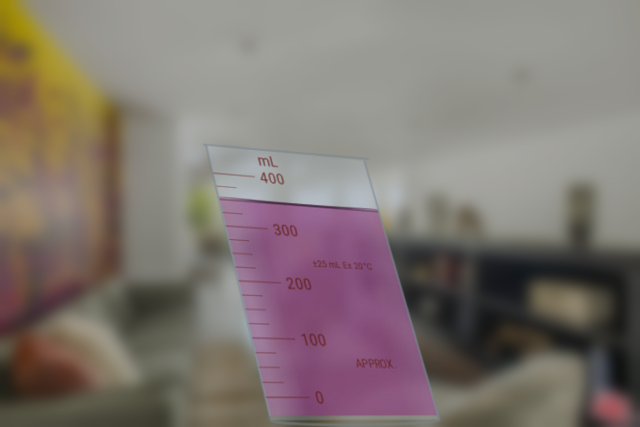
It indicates 350,mL
